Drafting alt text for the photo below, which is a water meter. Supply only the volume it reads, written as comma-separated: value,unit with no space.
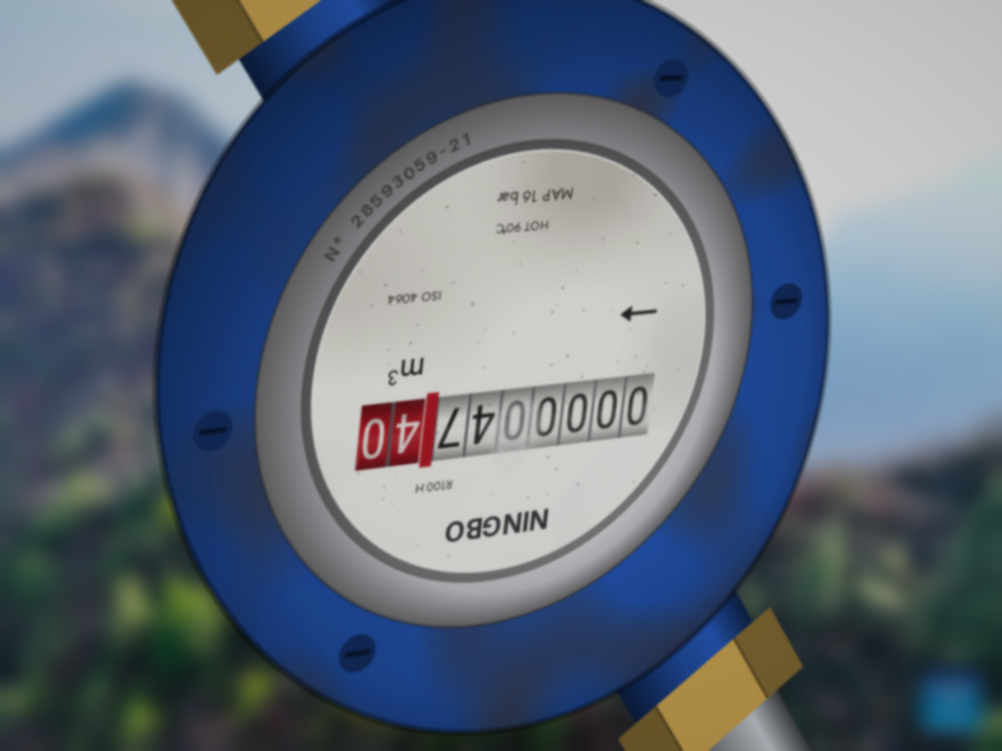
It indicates 47.40,m³
